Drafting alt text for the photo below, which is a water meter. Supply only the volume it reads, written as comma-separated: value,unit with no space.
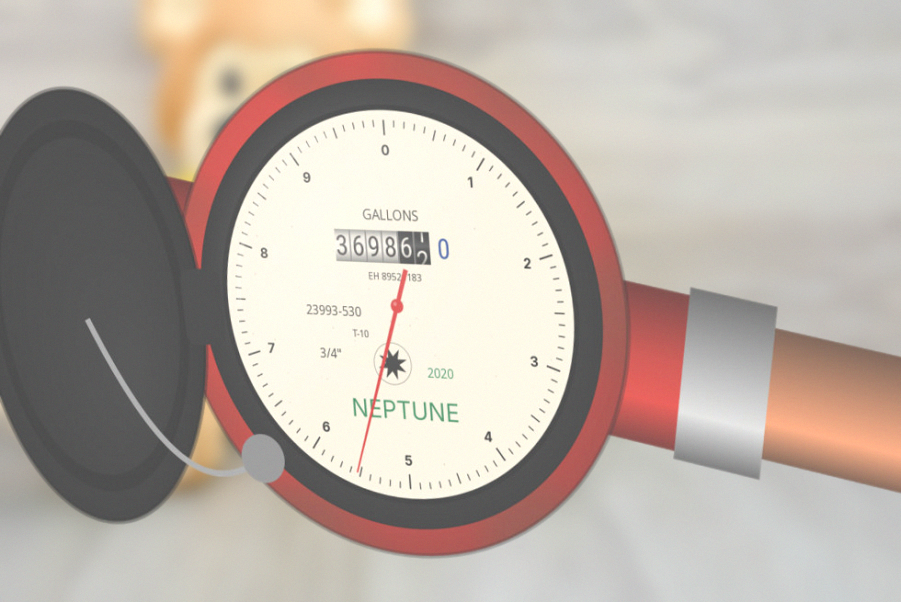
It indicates 3698615.5,gal
